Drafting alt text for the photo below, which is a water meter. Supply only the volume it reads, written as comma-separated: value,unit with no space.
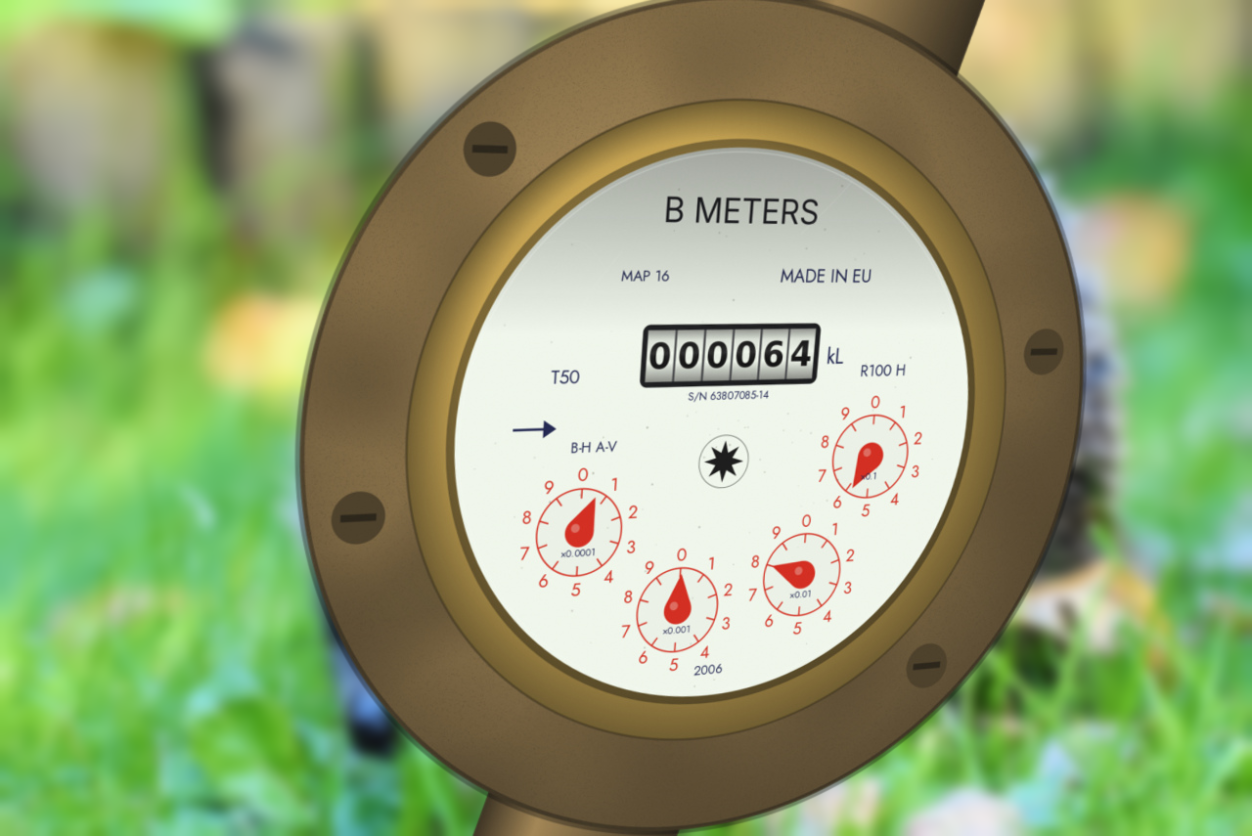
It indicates 64.5800,kL
